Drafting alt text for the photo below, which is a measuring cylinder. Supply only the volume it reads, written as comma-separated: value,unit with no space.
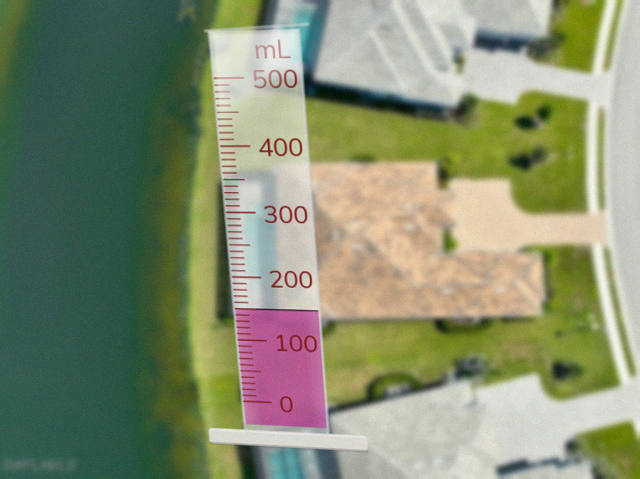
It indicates 150,mL
